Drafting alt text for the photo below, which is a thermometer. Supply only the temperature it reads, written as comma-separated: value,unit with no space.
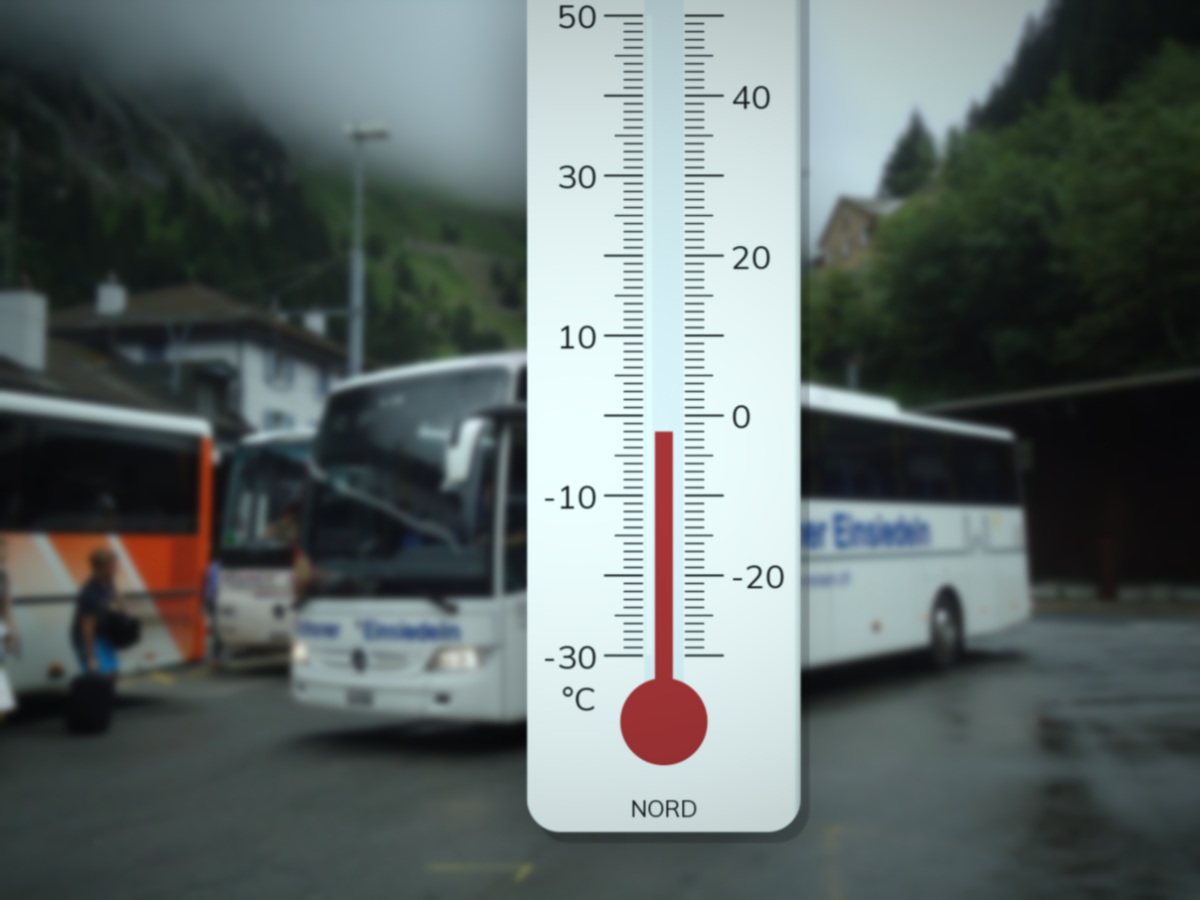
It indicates -2,°C
